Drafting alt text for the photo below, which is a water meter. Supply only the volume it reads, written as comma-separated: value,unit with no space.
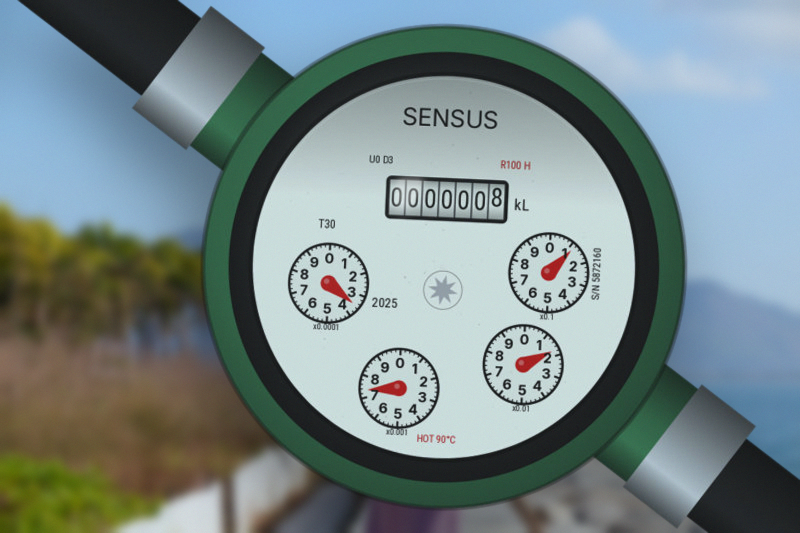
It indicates 8.1173,kL
